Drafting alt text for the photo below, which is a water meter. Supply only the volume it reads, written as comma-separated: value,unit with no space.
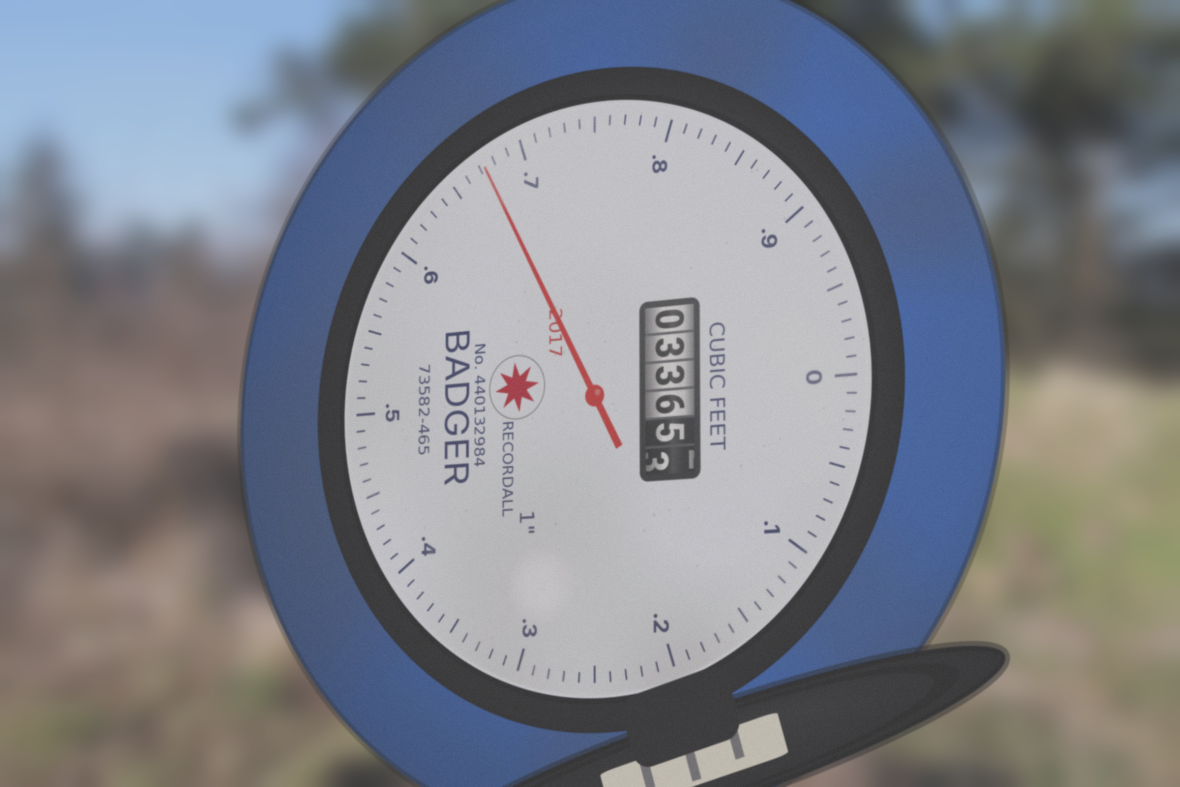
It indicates 33652.67,ft³
